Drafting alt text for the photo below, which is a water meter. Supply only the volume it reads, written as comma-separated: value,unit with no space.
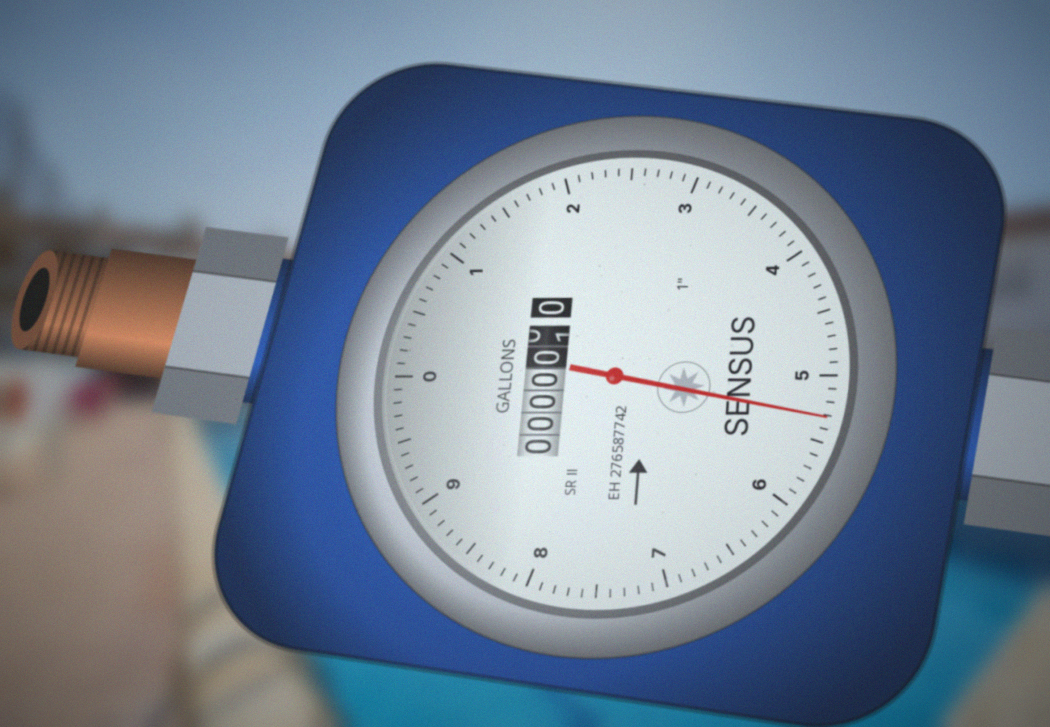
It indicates 5.3,gal
